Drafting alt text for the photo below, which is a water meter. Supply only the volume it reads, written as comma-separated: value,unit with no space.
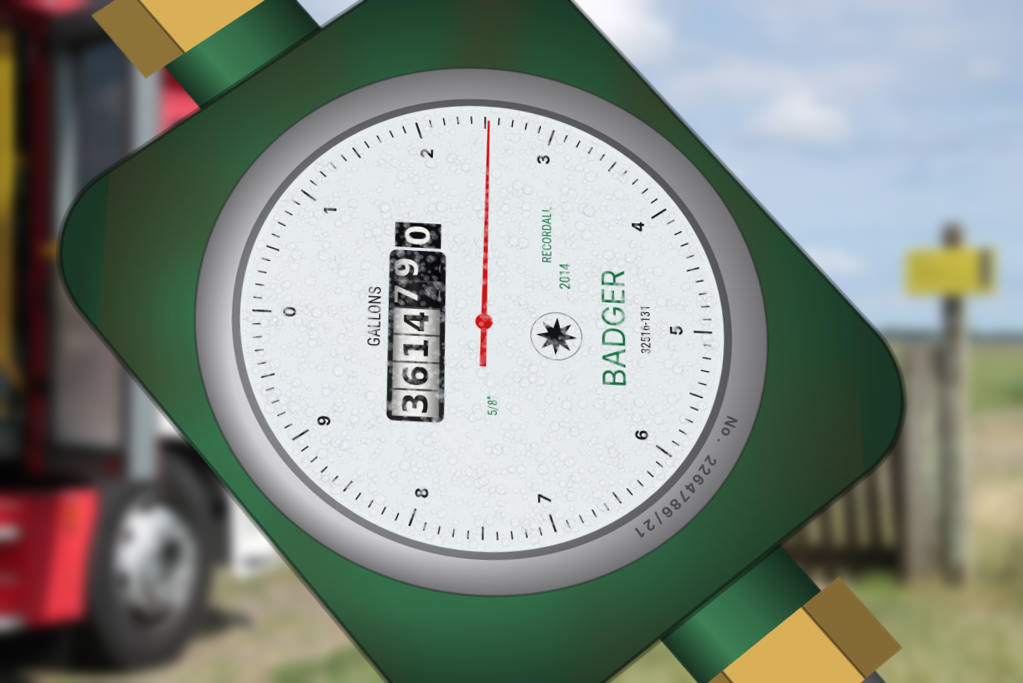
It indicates 3614792.5,gal
